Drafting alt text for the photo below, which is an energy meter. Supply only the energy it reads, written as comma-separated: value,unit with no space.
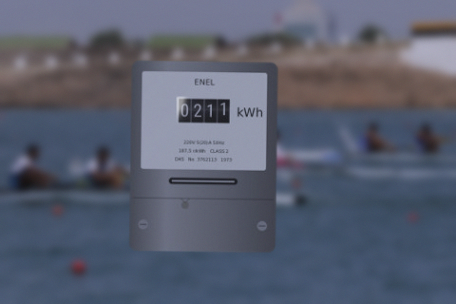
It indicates 211,kWh
